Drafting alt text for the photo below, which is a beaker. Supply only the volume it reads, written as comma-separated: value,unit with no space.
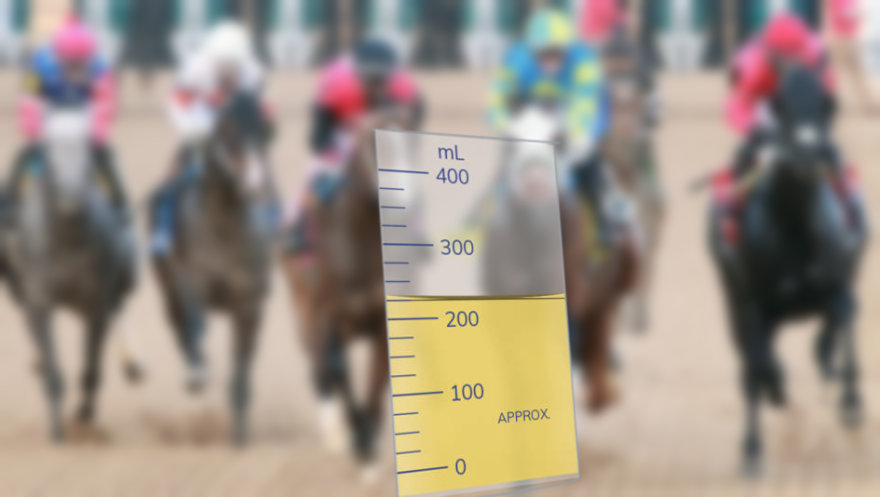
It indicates 225,mL
